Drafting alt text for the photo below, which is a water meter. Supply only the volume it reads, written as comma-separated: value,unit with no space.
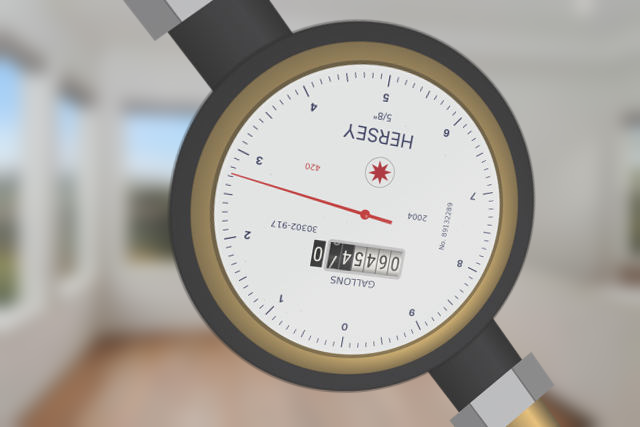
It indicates 645472.7,gal
